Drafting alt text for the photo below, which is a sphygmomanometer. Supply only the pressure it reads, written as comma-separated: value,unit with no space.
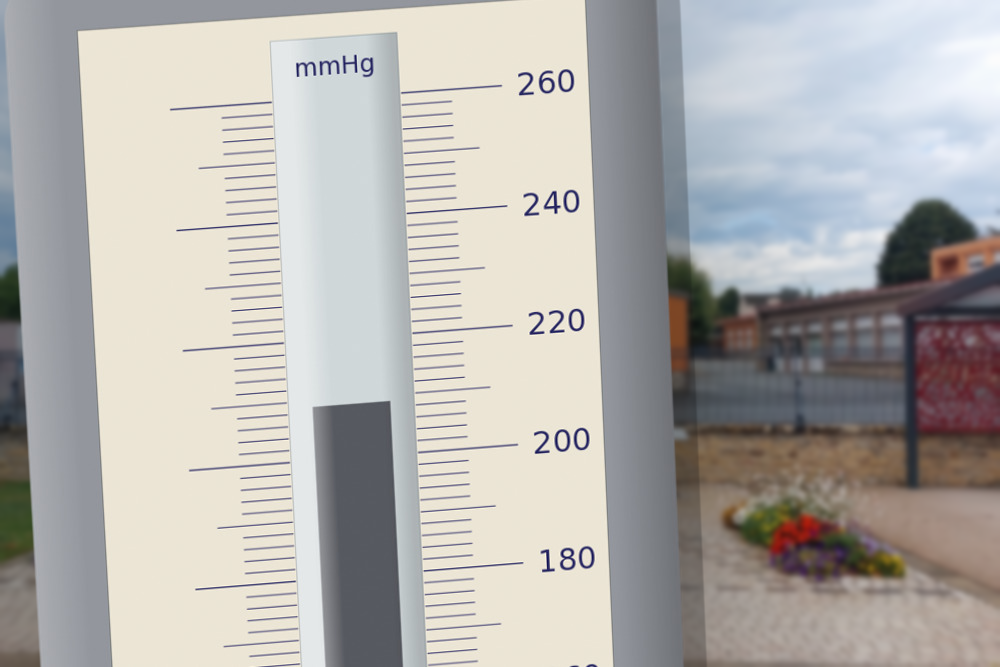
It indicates 209,mmHg
